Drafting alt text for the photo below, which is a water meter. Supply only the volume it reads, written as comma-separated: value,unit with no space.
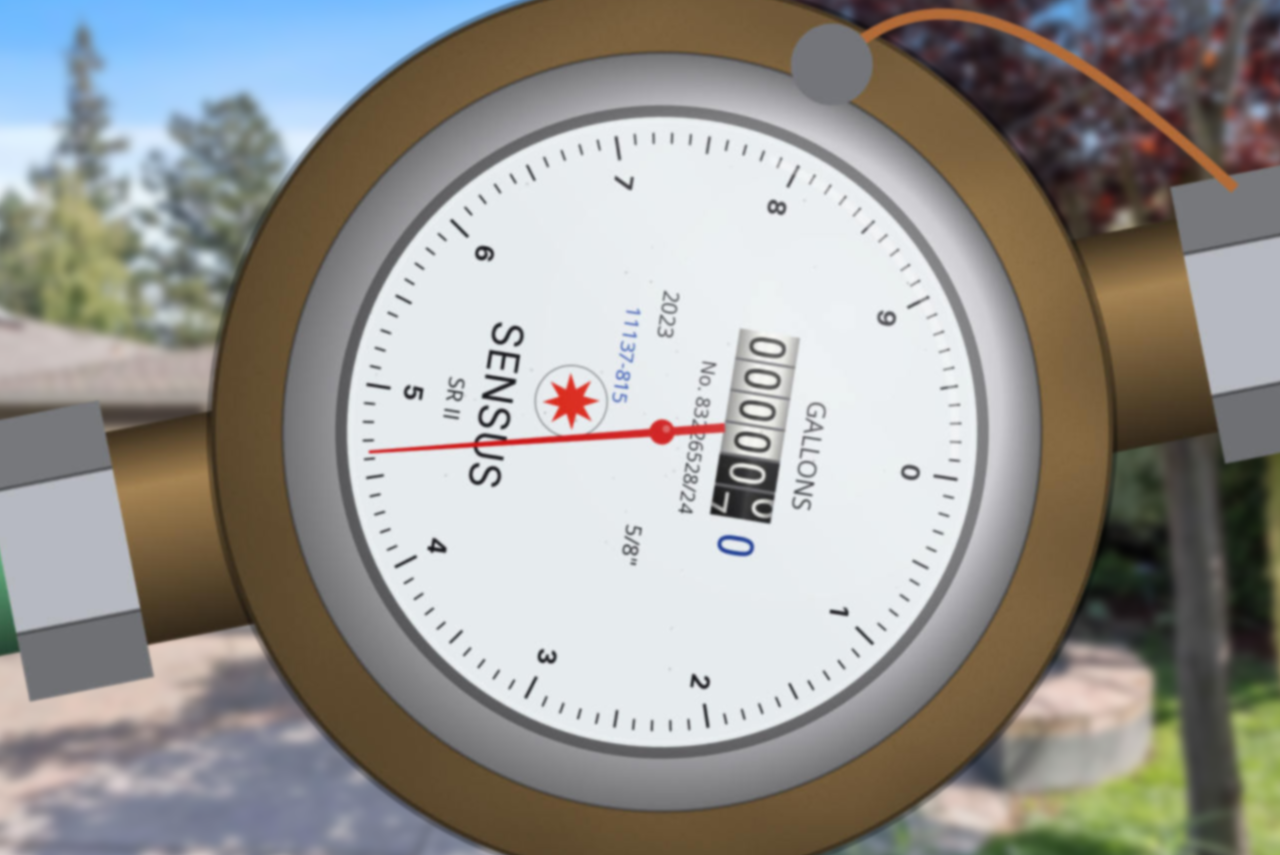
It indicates 64.6,gal
